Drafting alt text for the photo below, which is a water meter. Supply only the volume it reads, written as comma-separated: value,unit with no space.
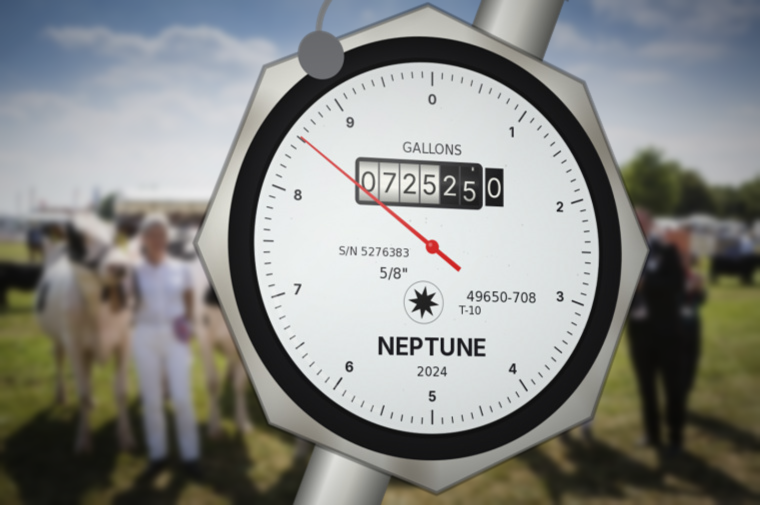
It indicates 725248.5,gal
